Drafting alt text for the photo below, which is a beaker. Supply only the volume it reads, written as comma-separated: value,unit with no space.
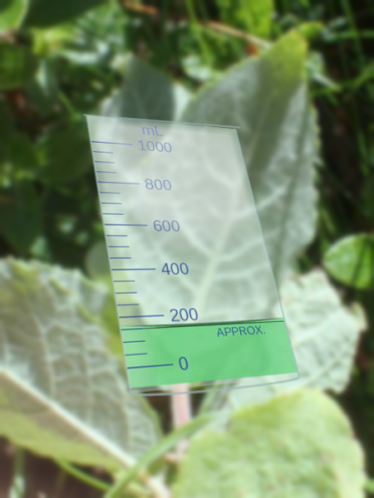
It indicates 150,mL
